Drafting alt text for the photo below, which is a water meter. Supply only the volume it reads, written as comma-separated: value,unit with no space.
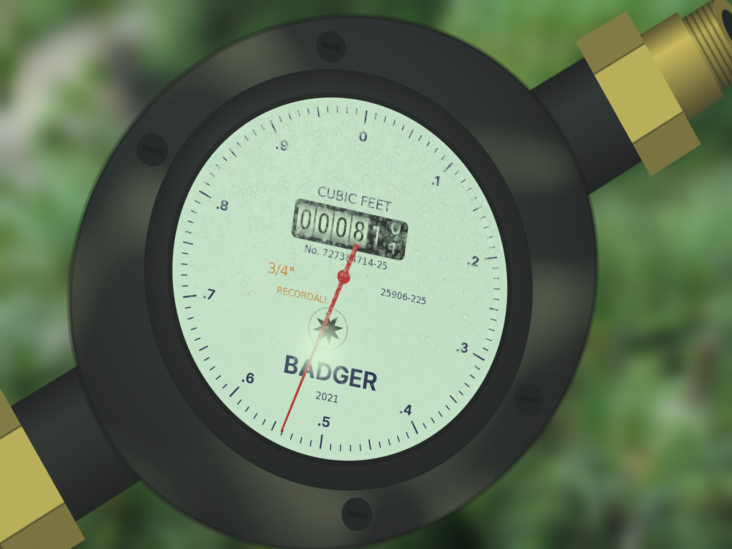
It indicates 810.54,ft³
